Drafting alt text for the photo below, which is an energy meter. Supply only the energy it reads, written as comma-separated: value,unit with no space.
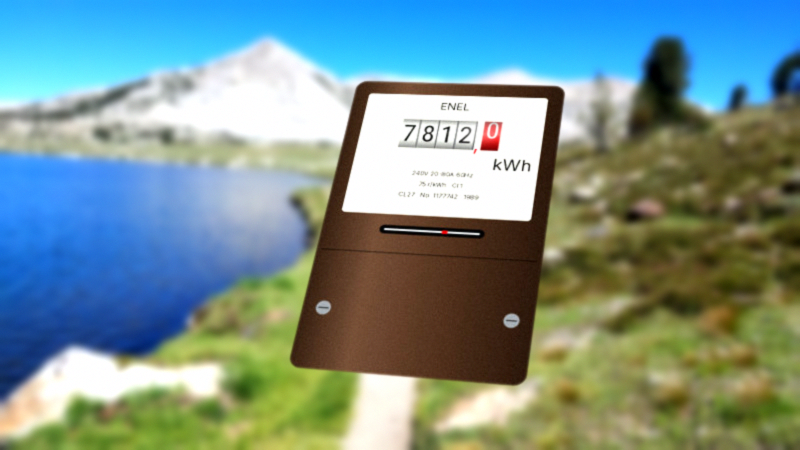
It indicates 7812.0,kWh
